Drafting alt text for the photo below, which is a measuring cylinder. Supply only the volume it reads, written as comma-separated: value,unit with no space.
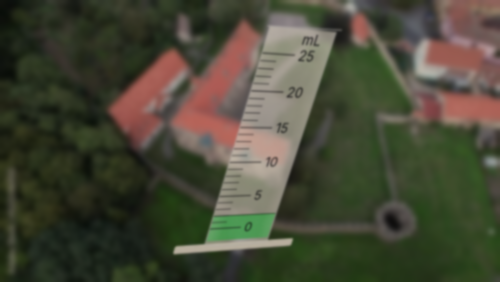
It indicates 2,mL
